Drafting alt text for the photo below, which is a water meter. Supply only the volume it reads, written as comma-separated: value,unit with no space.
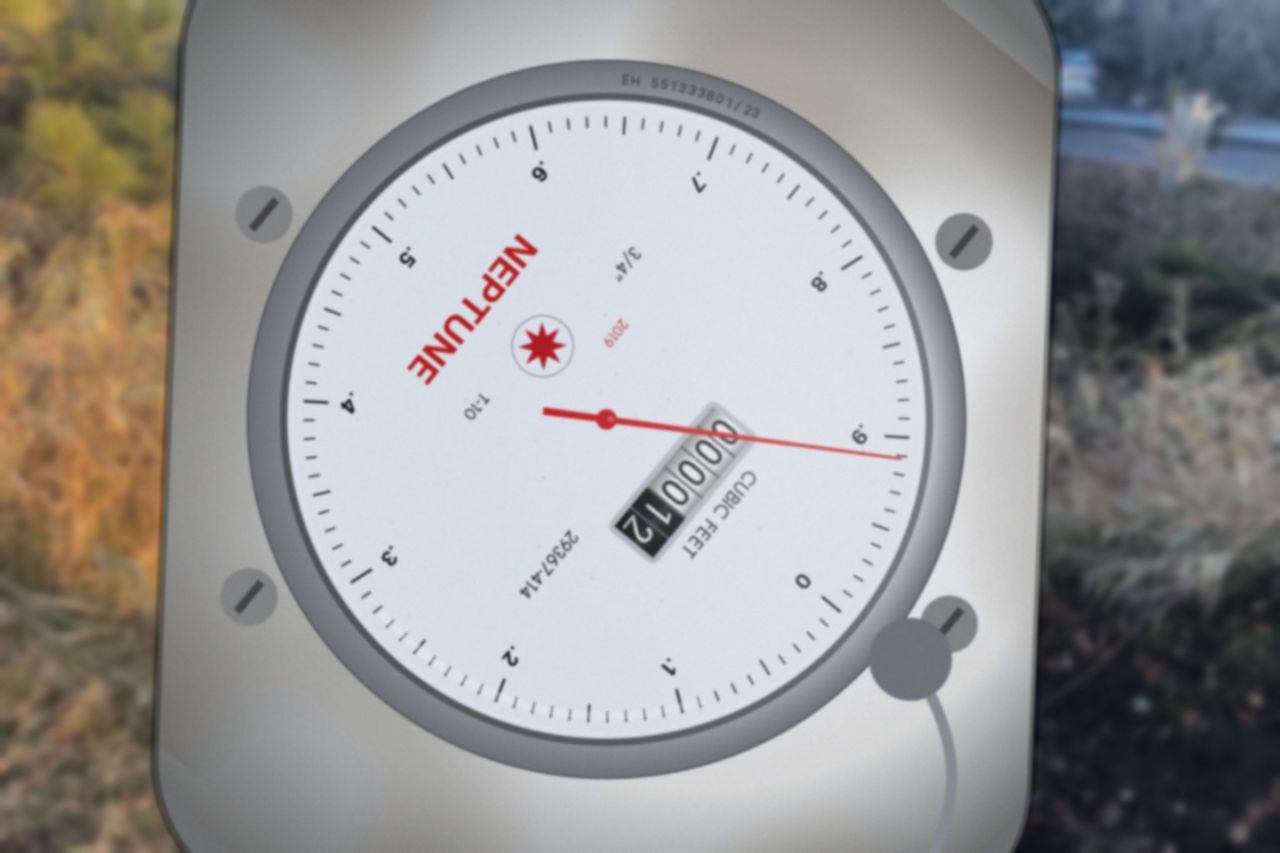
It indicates 11.91,ft³
